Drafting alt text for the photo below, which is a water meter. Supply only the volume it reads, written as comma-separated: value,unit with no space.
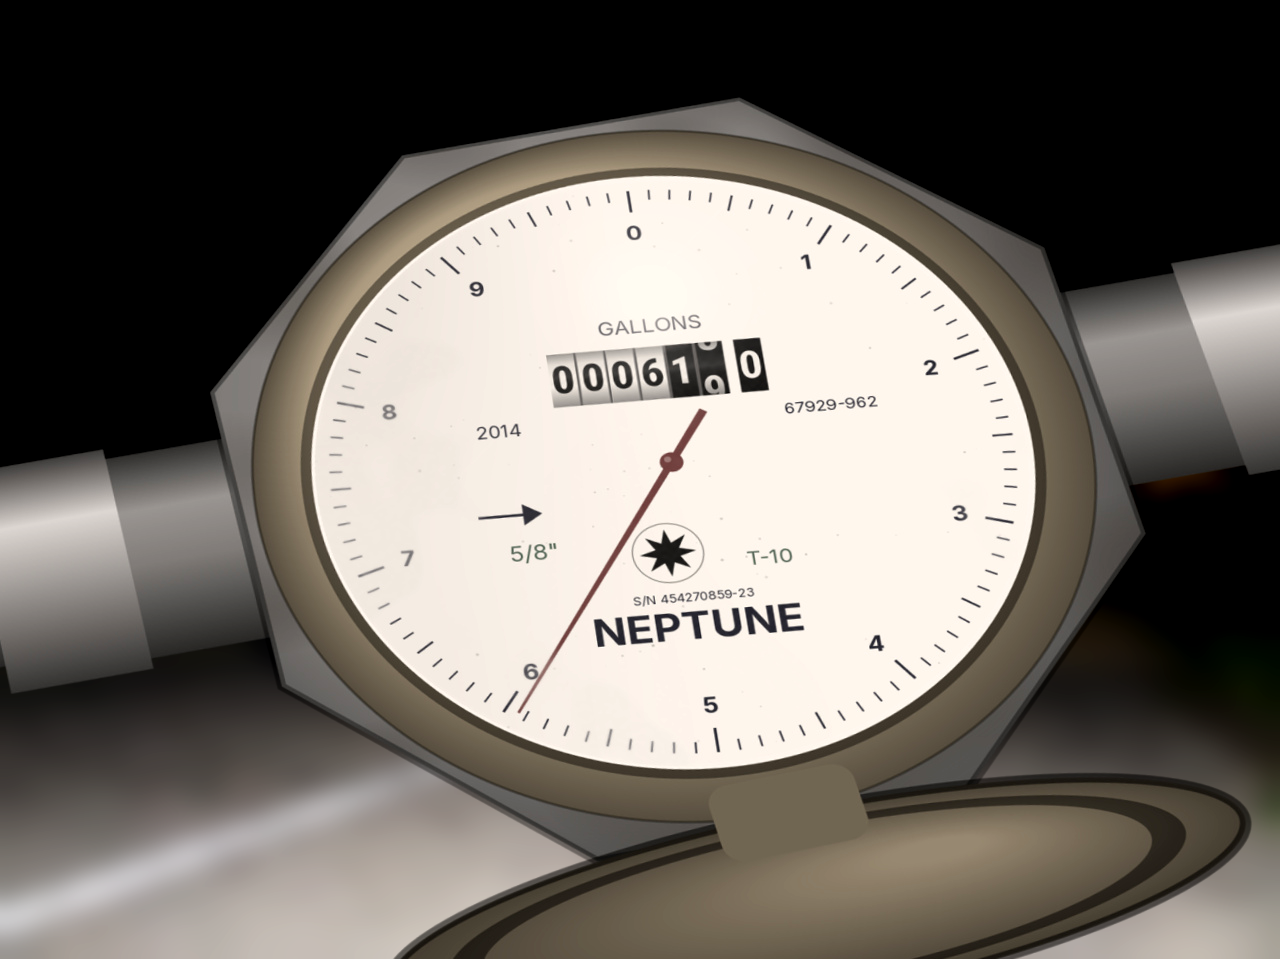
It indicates 6185.9,gal
